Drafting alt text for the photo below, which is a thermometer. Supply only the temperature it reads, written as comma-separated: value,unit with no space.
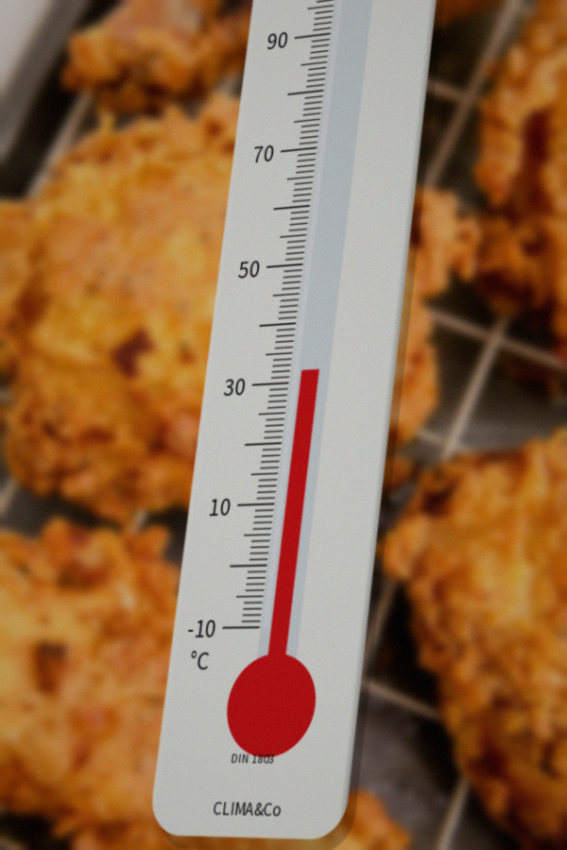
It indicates 32,°C
